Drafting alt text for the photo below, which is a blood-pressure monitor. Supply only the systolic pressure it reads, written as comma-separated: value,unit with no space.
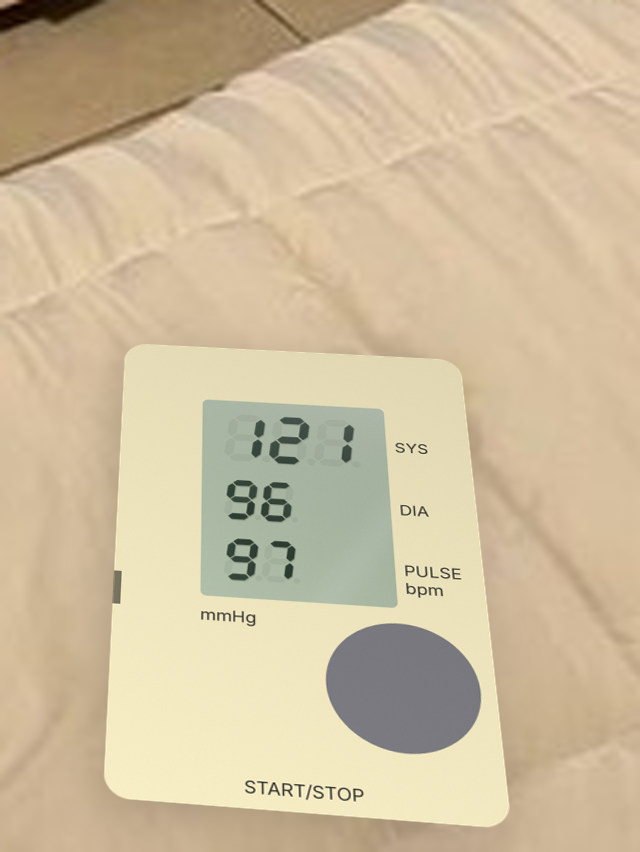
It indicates 121,mmHg
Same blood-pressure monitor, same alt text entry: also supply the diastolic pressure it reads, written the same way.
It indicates 96,mmHg
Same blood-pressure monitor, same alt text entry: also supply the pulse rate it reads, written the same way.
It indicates 97,bpm
